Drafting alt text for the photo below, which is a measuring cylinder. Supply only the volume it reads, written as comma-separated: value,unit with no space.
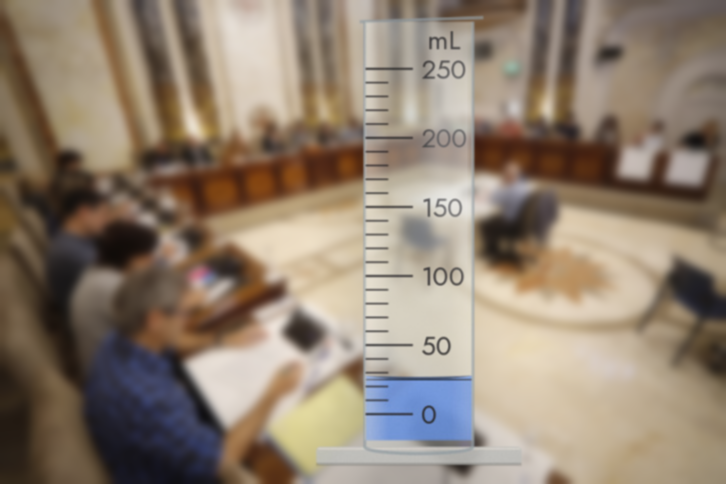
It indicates 25,mL
